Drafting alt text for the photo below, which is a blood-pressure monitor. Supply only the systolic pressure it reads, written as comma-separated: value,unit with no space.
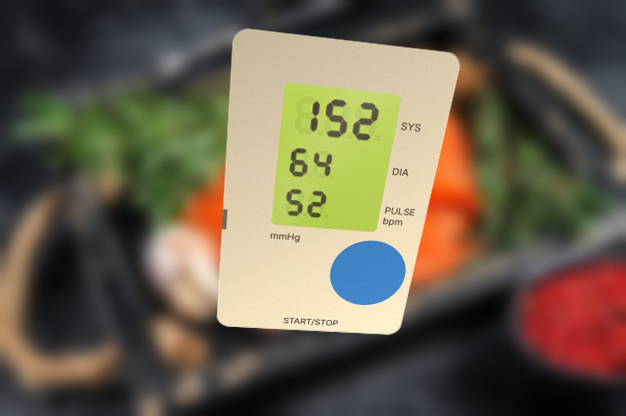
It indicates 152,mmHg
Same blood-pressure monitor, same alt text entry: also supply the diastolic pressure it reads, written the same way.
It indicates 64,mmHg
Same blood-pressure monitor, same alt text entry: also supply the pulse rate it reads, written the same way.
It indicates 52,bpm
